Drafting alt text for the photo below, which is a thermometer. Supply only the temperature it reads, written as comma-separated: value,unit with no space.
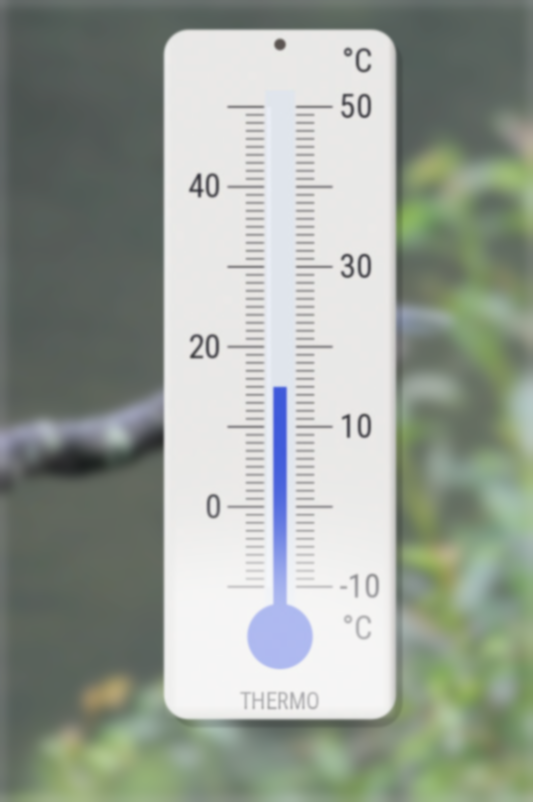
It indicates 15,°C
